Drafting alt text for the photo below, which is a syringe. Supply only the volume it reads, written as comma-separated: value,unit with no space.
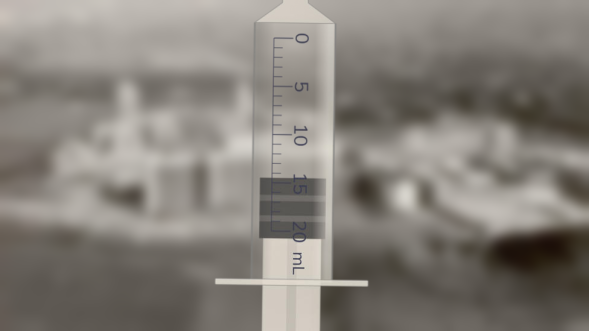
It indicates 14.5,mL
